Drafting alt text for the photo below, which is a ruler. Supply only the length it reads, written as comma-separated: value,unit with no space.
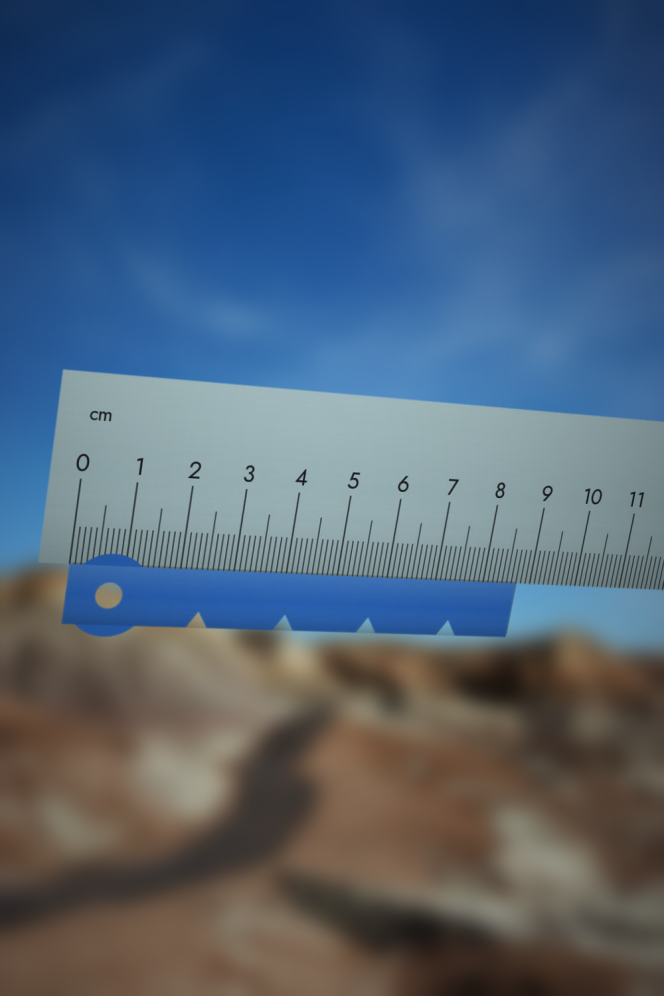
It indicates 8.7,cm
